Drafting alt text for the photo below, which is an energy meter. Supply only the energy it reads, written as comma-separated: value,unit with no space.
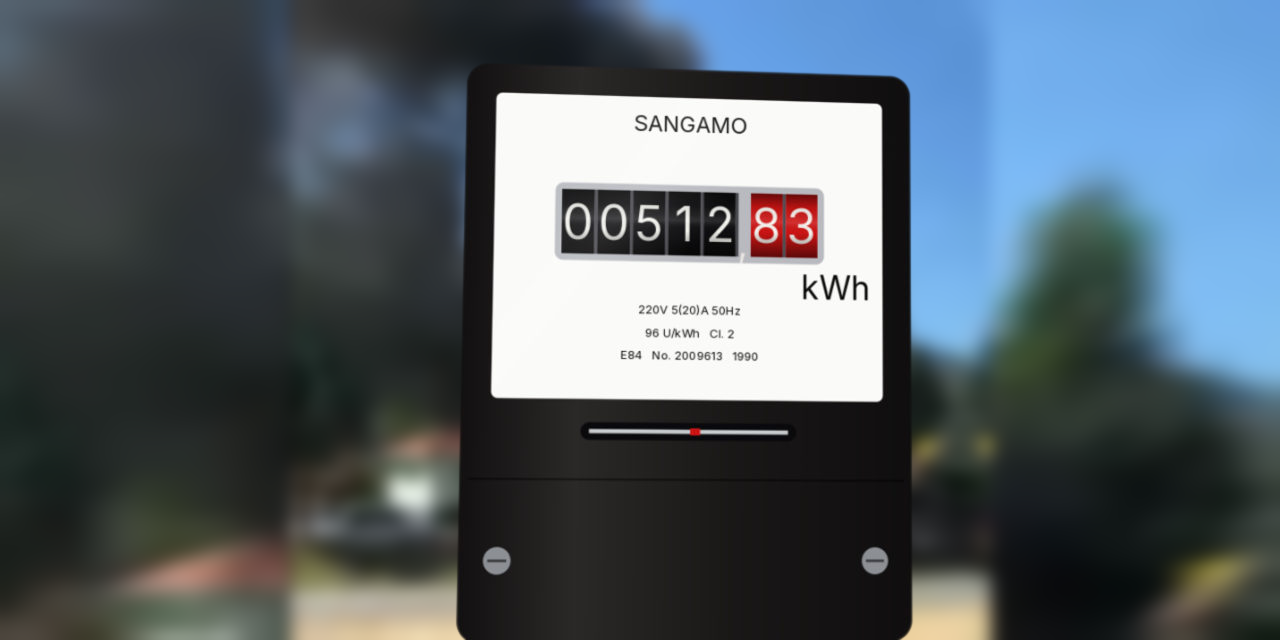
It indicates 512.83,kWh
